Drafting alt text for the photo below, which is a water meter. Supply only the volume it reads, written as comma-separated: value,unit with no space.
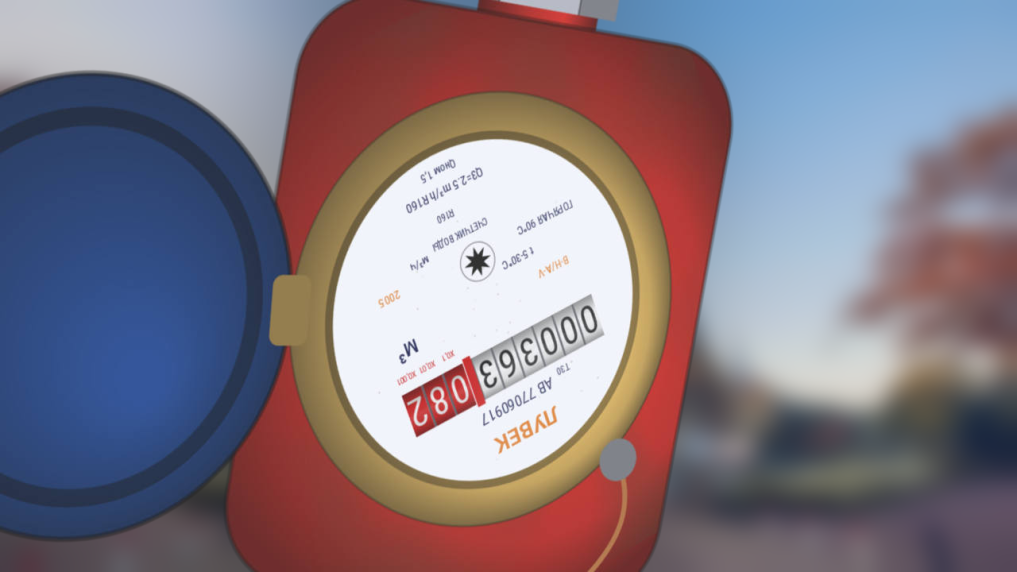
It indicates 363.082,m³
